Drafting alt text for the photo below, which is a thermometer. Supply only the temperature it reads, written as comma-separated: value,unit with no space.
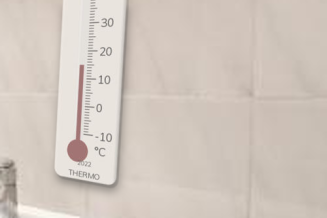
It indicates 15,°C
